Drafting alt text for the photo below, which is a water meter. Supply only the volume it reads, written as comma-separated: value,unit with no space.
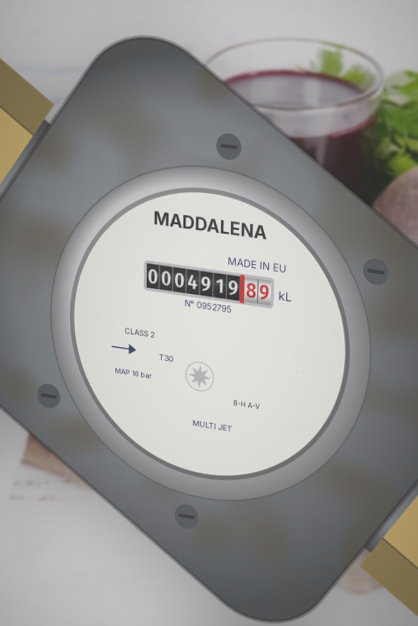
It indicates 4919.89,kL
